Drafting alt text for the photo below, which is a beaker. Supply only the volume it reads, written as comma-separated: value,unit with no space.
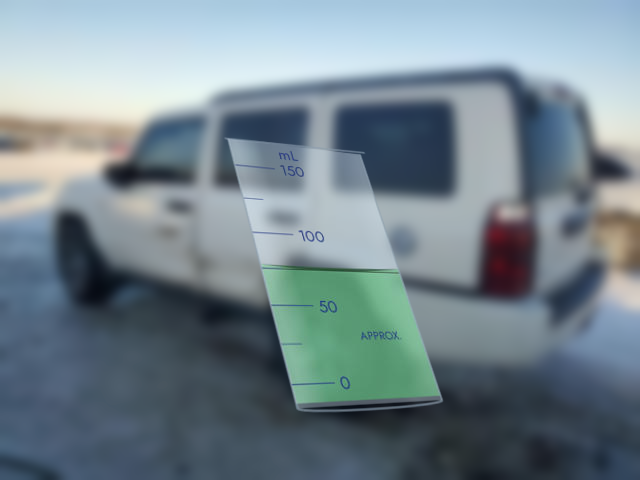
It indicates 75,mL
